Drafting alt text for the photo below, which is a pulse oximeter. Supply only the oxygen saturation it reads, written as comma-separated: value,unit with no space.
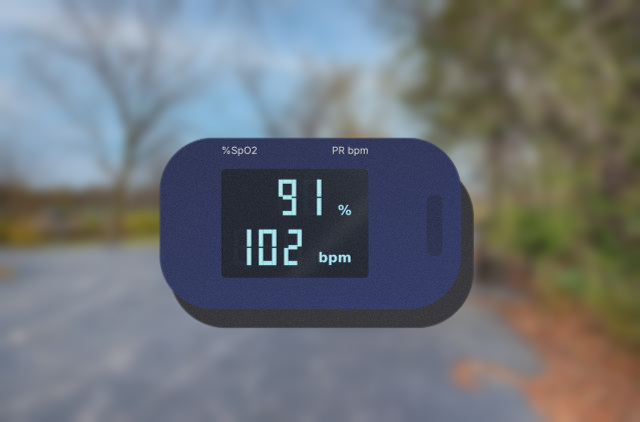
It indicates 91,%
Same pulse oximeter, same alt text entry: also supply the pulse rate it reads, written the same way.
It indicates 102,bpm
